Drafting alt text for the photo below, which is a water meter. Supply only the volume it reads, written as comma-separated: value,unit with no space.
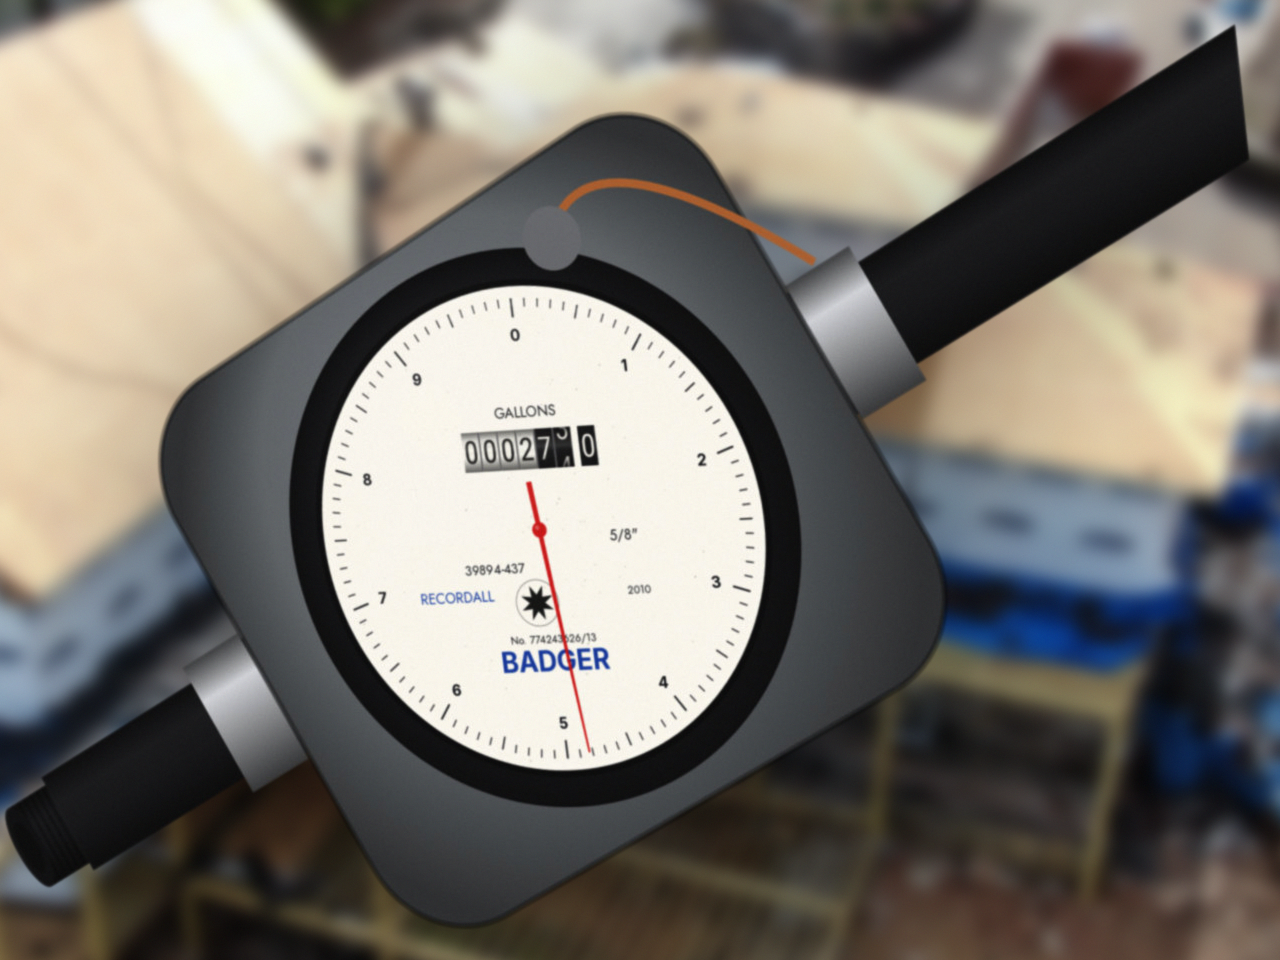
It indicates 2734.8,gal
